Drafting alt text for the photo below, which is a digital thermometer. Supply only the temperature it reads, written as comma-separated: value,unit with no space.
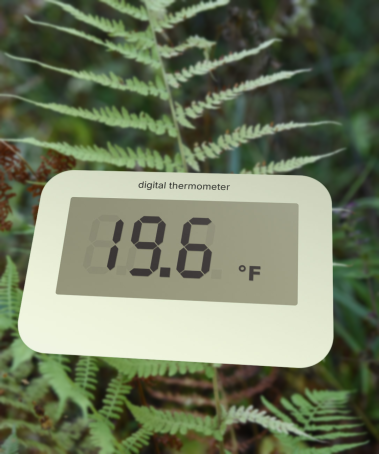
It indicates 19.6,°F
